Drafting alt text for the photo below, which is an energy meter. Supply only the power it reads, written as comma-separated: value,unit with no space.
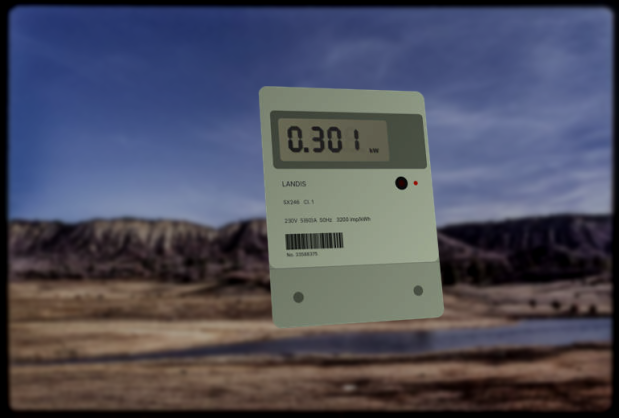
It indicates 0.301,kW
